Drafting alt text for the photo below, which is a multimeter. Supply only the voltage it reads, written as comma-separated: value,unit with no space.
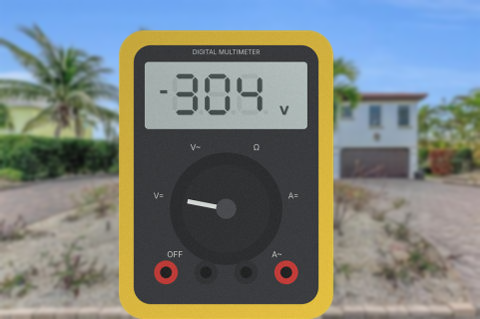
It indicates -304,V
